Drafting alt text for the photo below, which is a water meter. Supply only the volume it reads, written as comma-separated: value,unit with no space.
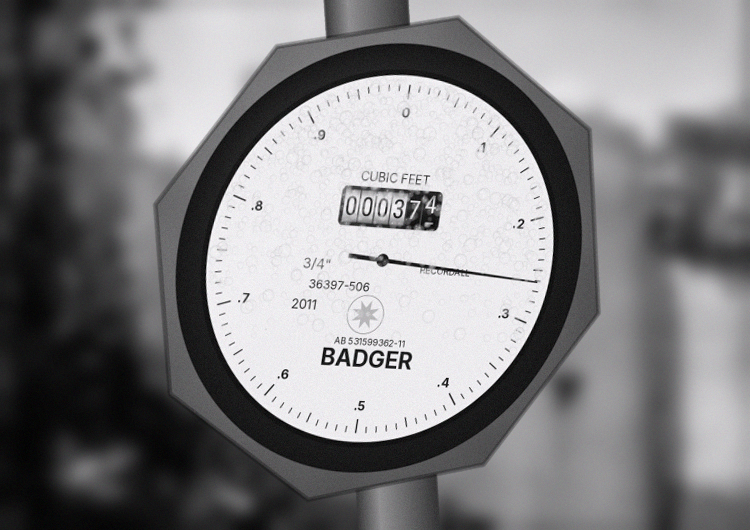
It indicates 374.26,ft³
